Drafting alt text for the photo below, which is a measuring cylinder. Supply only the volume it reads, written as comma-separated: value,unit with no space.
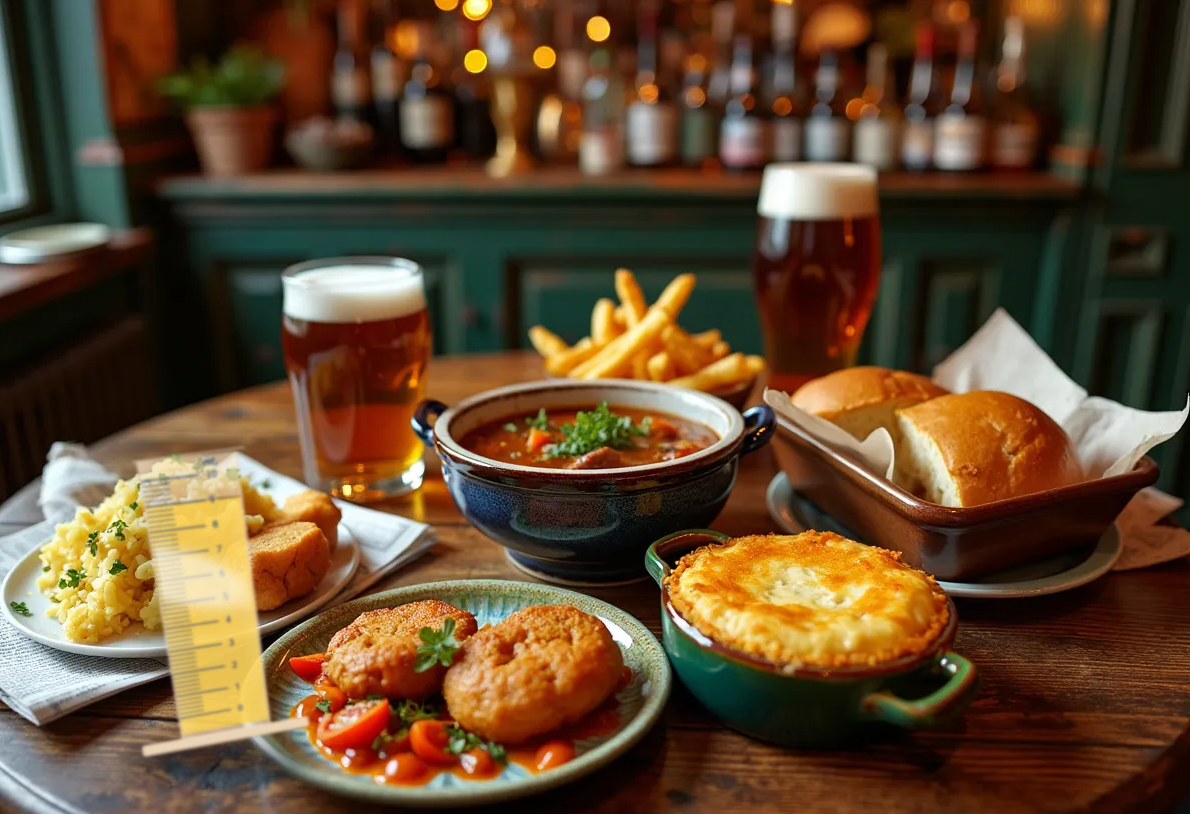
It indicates 9,mL
